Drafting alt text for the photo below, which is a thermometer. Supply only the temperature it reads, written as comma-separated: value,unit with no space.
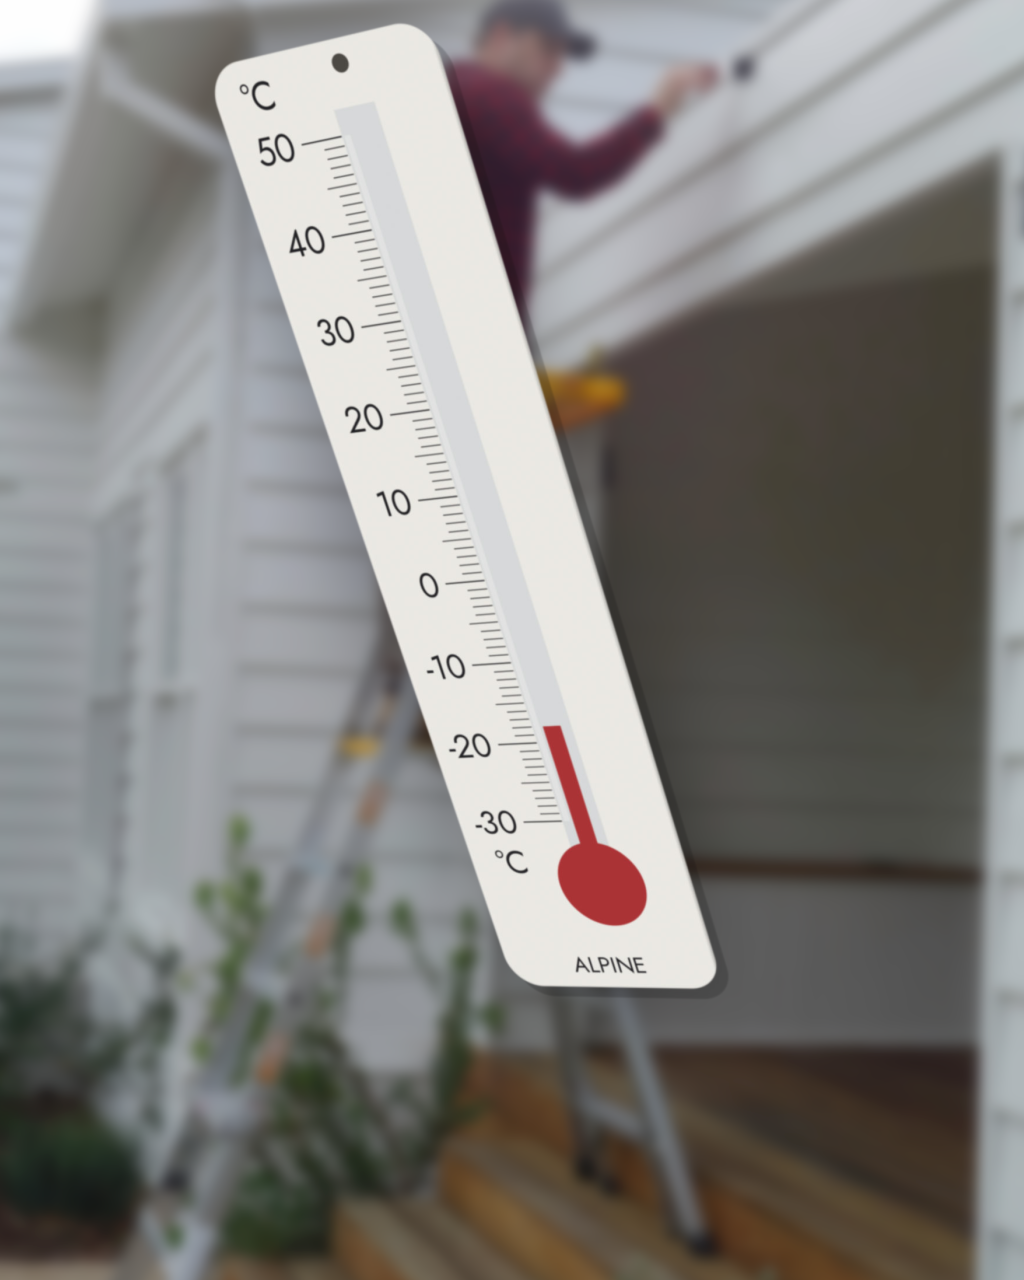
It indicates -18,°C
